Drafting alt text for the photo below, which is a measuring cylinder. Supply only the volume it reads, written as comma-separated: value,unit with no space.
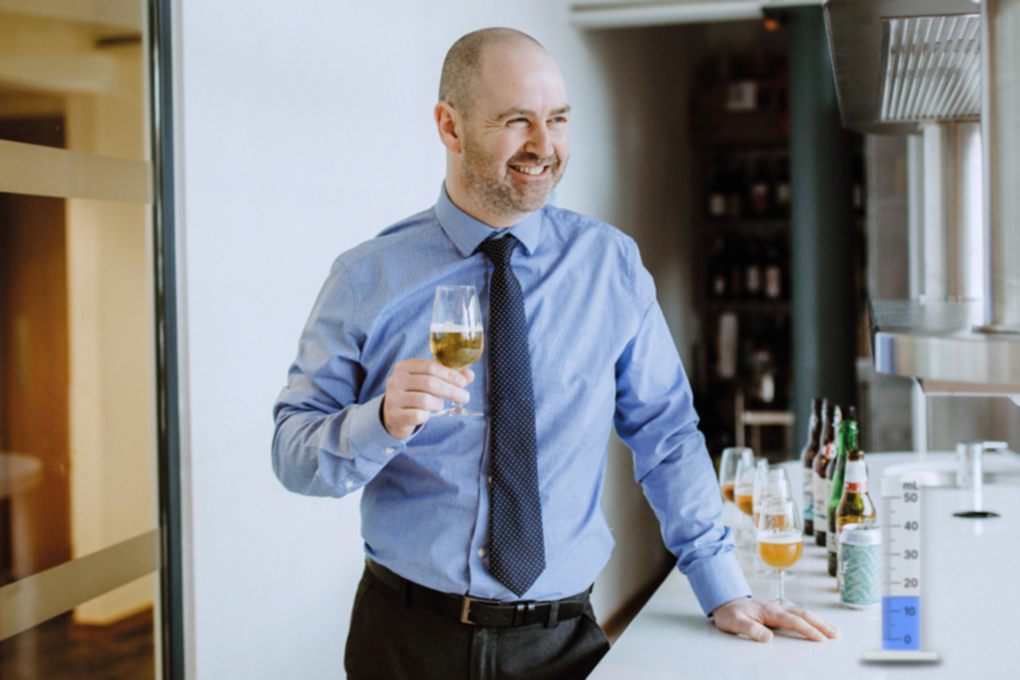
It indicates 15,mL
